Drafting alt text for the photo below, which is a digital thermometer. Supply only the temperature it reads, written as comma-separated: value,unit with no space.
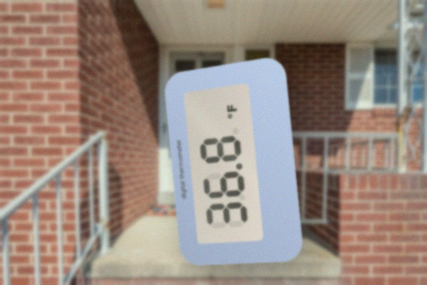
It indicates 36.8,°F
